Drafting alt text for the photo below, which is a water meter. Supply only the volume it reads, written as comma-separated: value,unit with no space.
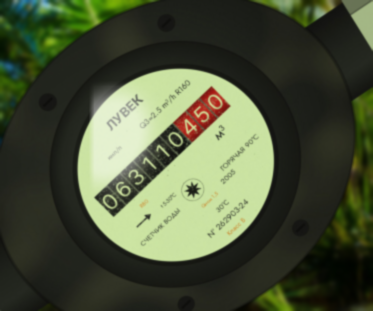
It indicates 63110.450,m³
